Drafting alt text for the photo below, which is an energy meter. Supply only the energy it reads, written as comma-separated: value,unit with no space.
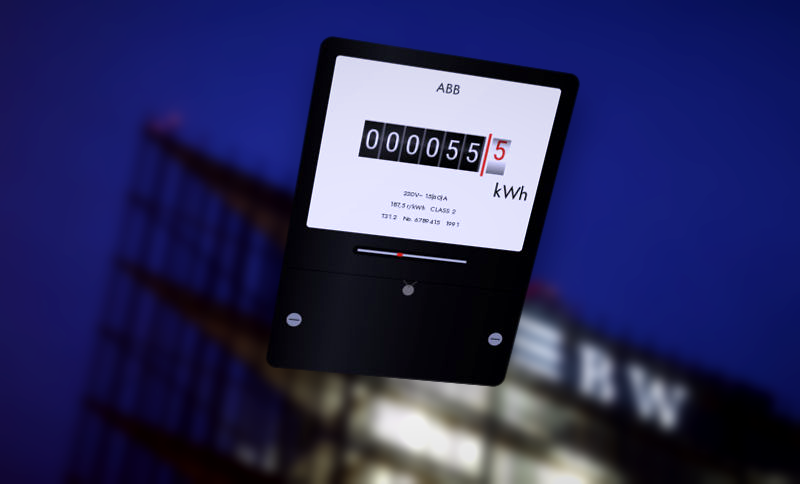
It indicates 55.5,kWh
